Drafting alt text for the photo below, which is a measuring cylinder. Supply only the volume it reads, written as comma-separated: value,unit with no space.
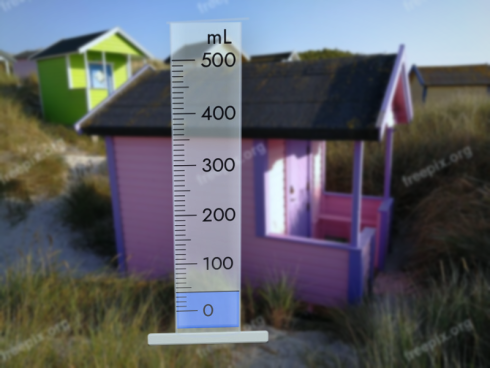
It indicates 40,mL
